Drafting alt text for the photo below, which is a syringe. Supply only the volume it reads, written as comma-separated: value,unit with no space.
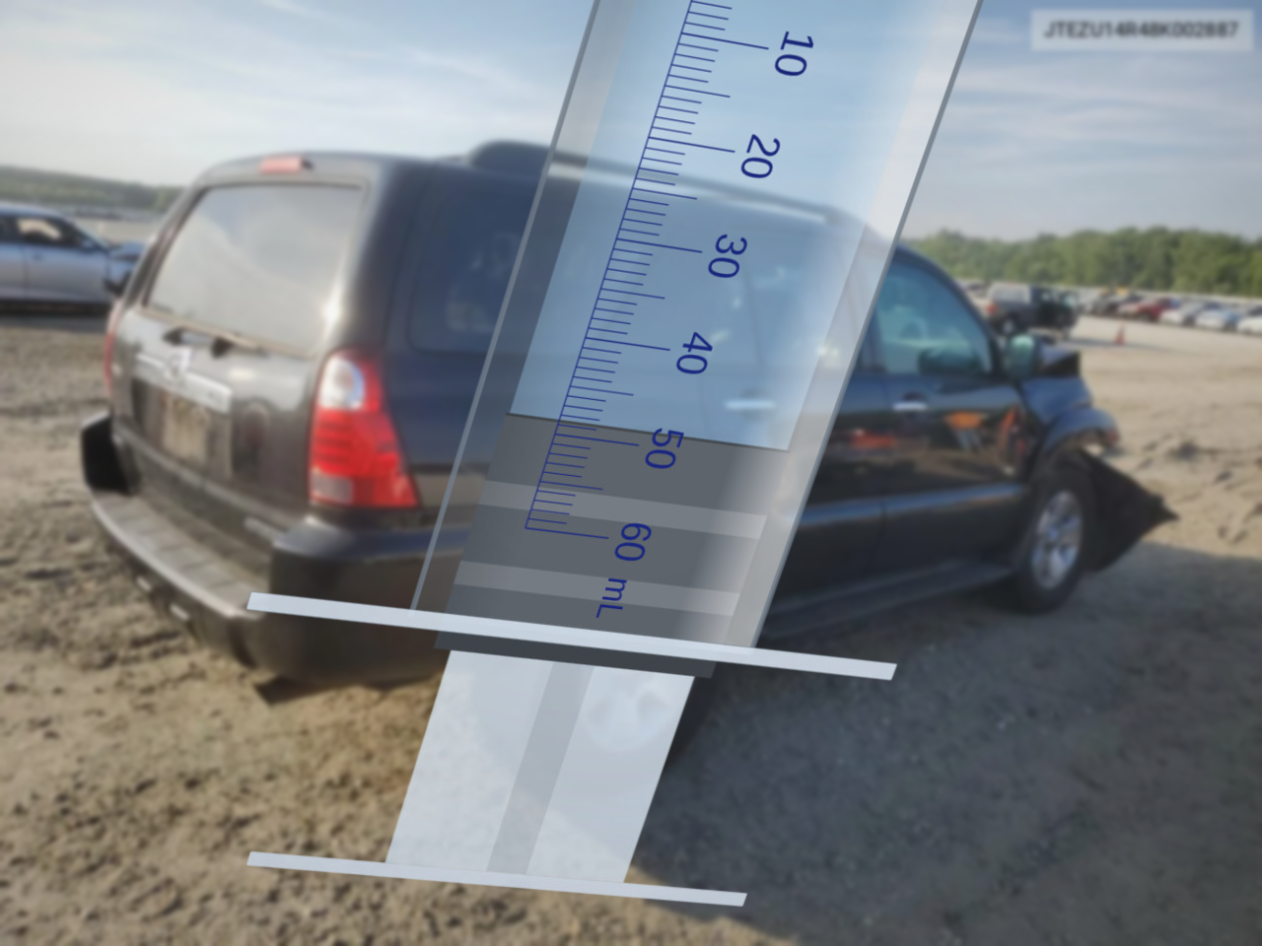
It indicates 48.5,mL
